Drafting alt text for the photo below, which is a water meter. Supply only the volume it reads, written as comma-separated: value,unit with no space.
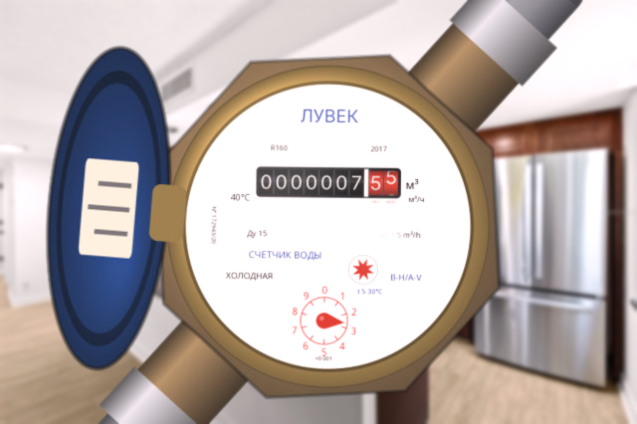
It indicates 7.552,m³
